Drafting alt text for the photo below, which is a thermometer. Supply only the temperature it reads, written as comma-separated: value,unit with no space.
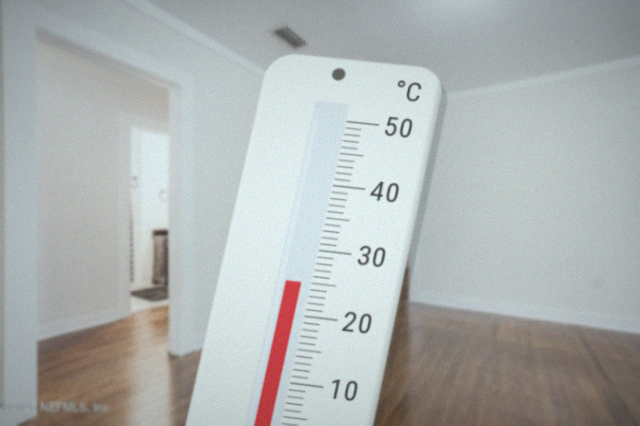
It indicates 25,°C
